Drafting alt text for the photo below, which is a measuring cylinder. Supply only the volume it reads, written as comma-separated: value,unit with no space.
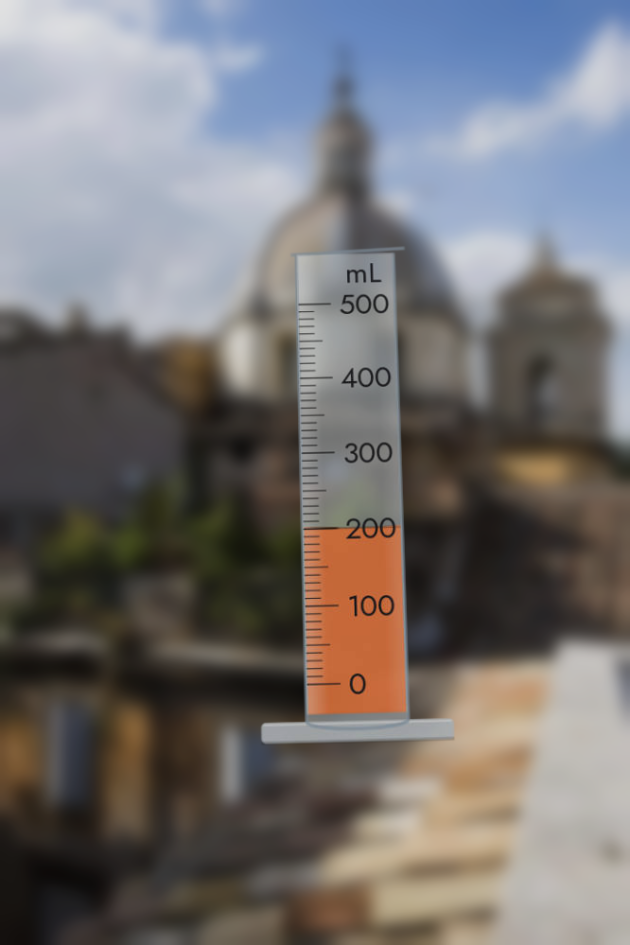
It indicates 200,mL
